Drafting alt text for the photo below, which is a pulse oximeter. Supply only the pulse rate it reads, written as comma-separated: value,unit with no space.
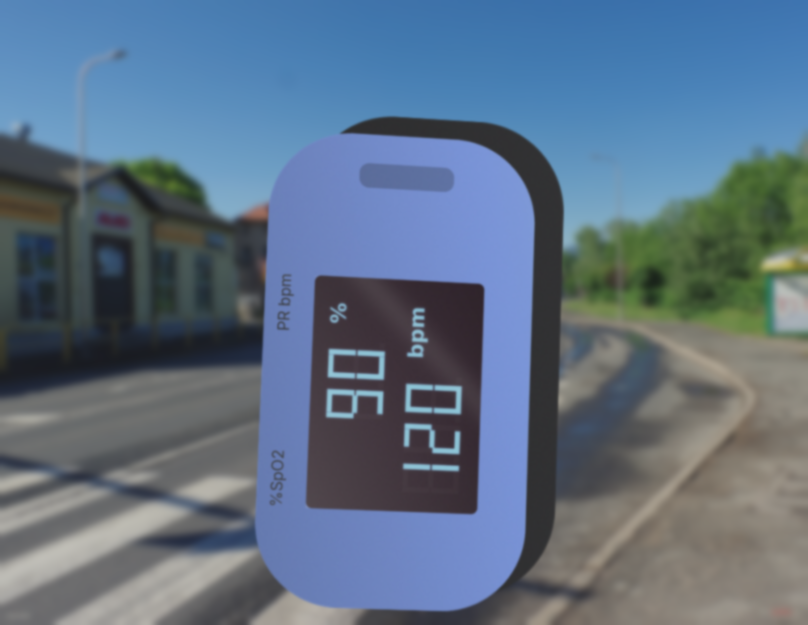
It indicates 120,bpm
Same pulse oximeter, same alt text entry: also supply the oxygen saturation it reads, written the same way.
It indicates 90,%
